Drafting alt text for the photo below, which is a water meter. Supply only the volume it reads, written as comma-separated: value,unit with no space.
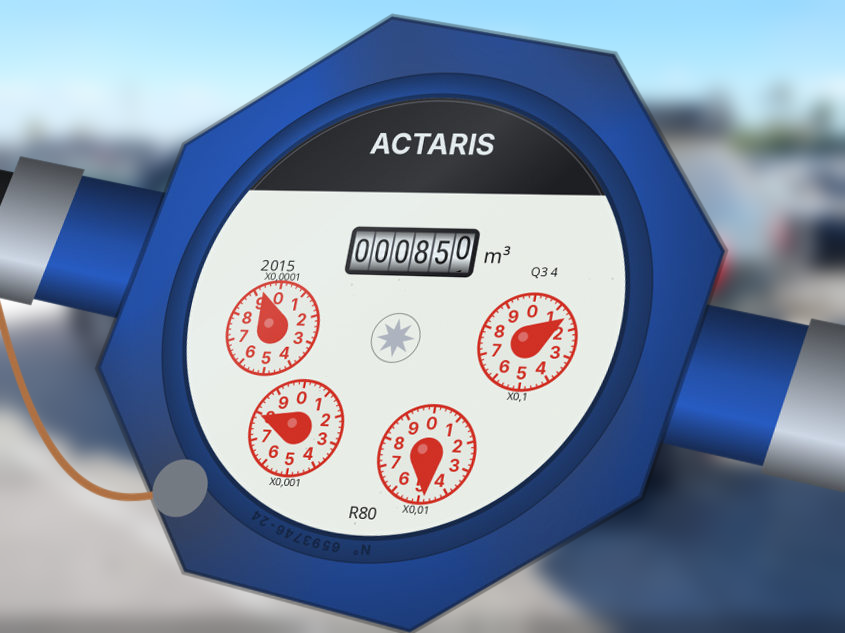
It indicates 850.1479,m³
